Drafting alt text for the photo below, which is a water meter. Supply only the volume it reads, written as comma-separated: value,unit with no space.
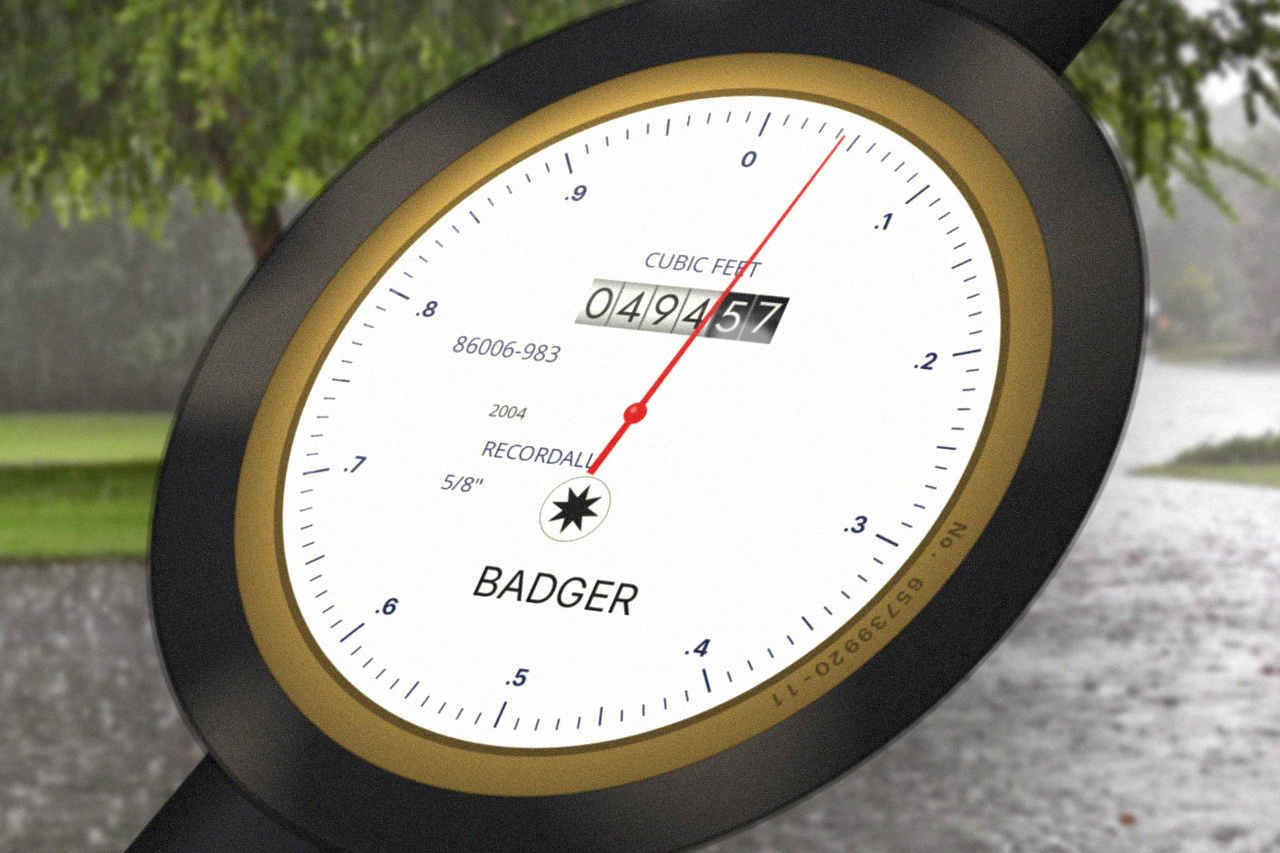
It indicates 49457.04,ft³
